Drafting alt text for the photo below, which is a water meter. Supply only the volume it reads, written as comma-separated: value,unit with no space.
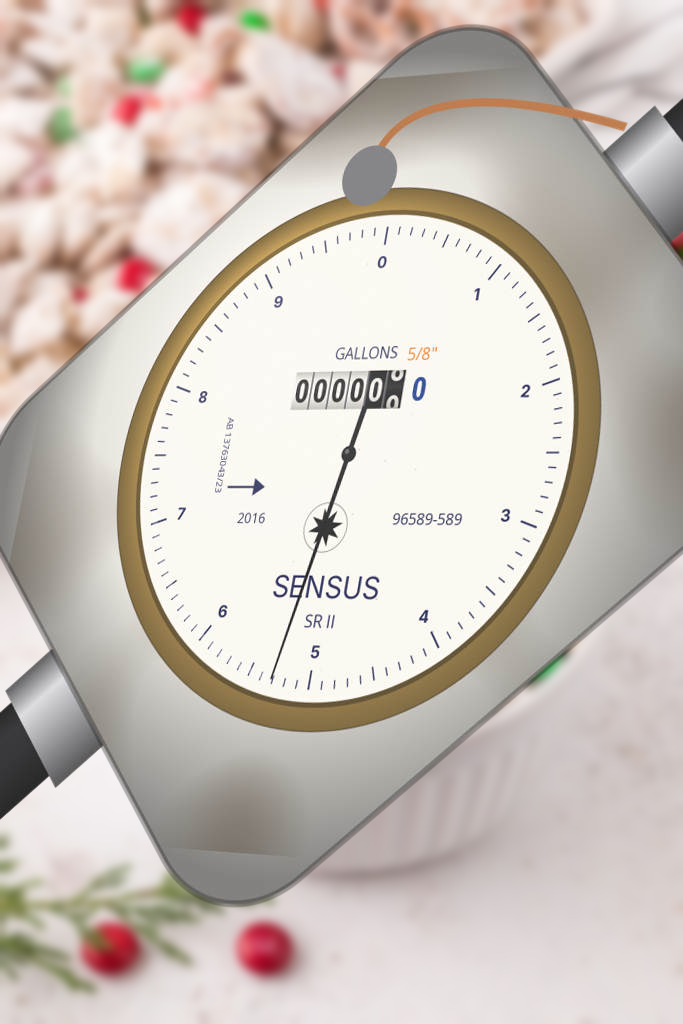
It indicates 85.3,gal
